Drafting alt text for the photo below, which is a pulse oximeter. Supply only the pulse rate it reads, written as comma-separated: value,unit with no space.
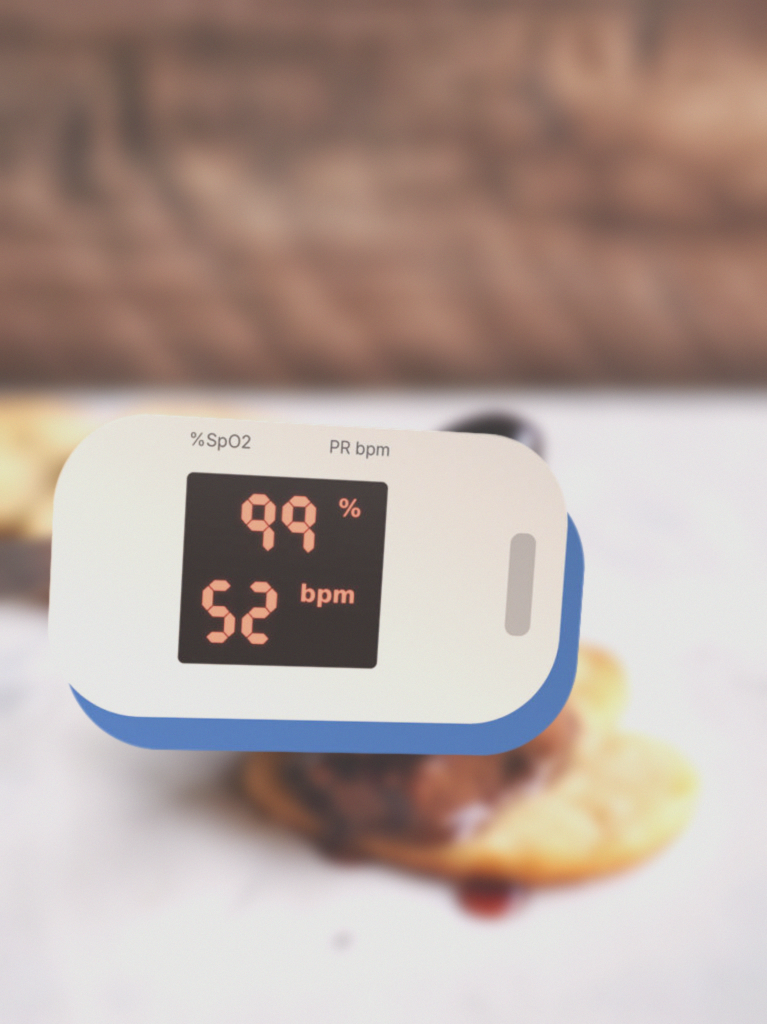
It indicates 52,bpm
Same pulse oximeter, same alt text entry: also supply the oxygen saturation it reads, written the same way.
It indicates 99,%
